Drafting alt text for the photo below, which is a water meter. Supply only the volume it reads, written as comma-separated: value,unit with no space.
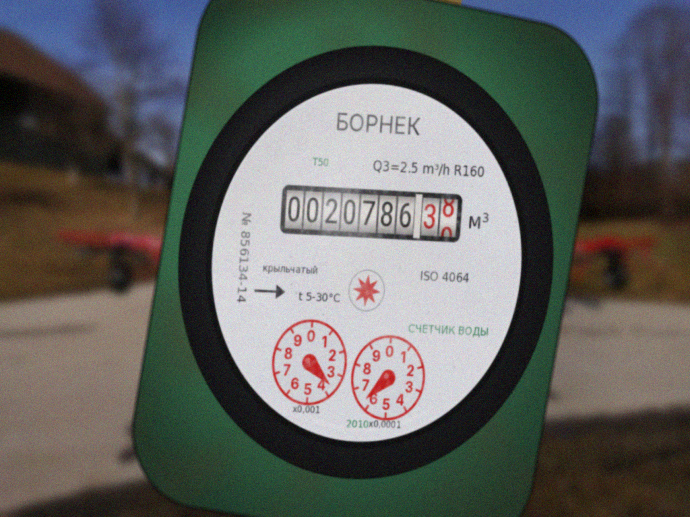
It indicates 20786.3836,m³
